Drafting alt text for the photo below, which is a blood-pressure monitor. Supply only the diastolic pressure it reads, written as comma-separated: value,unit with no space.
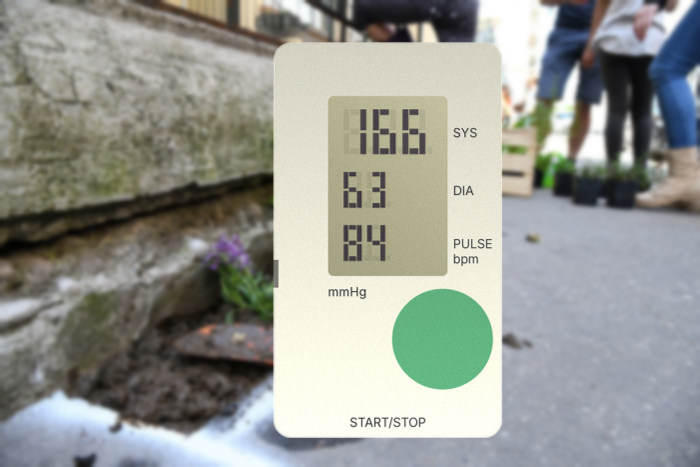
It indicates 63,mmHg
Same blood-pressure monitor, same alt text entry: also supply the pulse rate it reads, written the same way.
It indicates 84,bpm
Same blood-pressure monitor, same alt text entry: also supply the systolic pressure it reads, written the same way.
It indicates 166,mmHg
